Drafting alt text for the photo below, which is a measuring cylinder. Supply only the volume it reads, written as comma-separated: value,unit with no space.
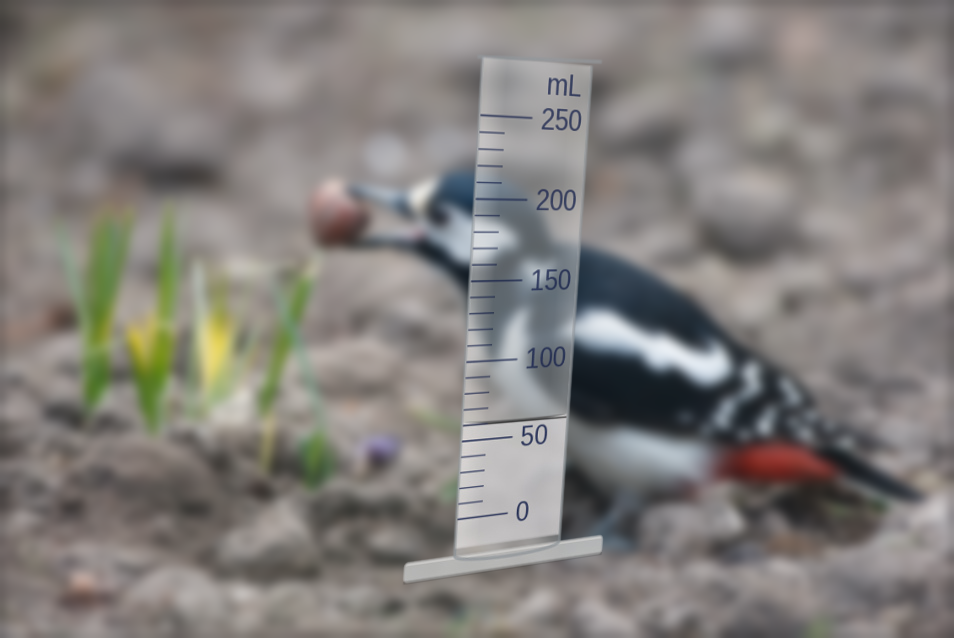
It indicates 60,mL
